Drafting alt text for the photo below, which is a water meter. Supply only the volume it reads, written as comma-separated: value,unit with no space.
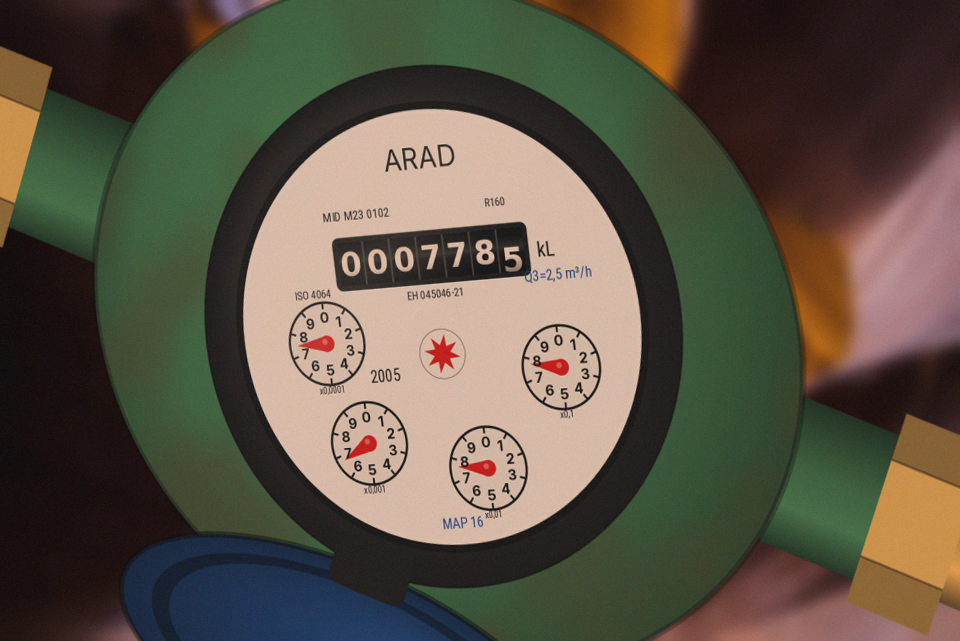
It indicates 7784.7767,kL
